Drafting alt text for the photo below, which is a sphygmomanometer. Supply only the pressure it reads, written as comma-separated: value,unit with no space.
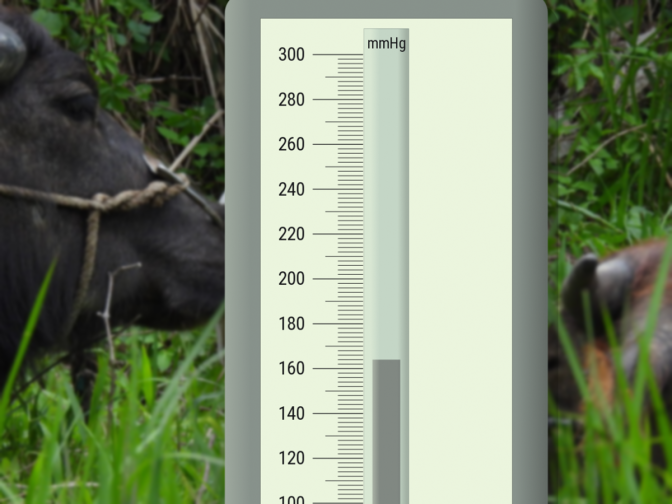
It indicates 164,mmHg
